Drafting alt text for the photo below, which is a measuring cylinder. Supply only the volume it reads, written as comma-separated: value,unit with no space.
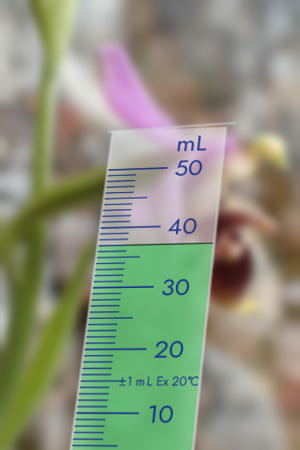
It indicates 37,mL
